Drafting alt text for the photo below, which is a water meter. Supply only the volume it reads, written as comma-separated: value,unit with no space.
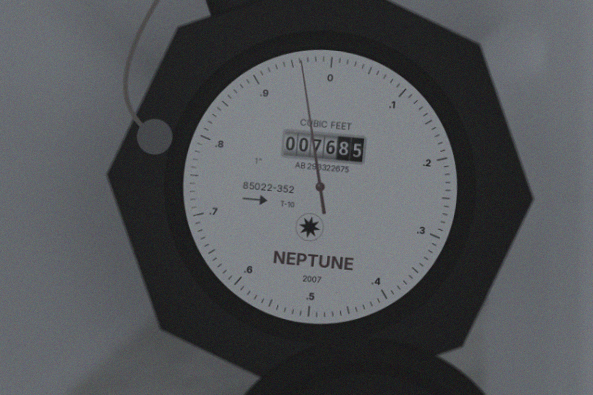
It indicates 7684.96,ft³
